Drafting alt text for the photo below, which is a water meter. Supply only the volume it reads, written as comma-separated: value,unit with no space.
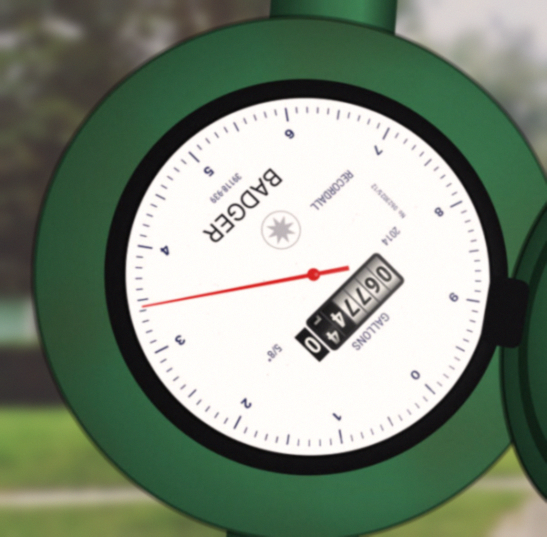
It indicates 677443.4,gal
